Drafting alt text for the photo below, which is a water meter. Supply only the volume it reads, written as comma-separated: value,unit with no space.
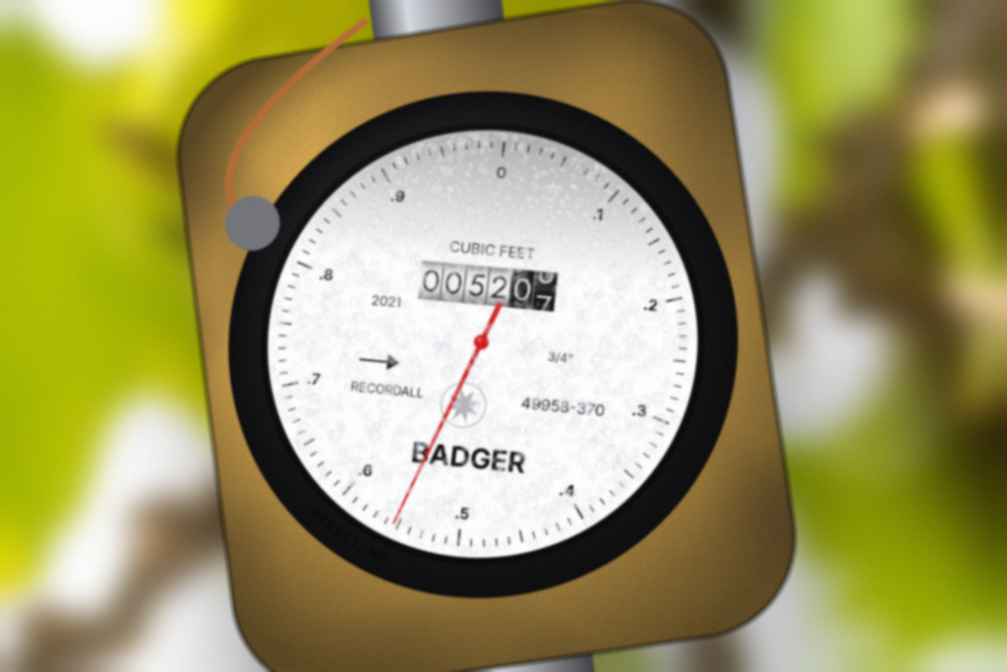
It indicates 5206.55,ft³
